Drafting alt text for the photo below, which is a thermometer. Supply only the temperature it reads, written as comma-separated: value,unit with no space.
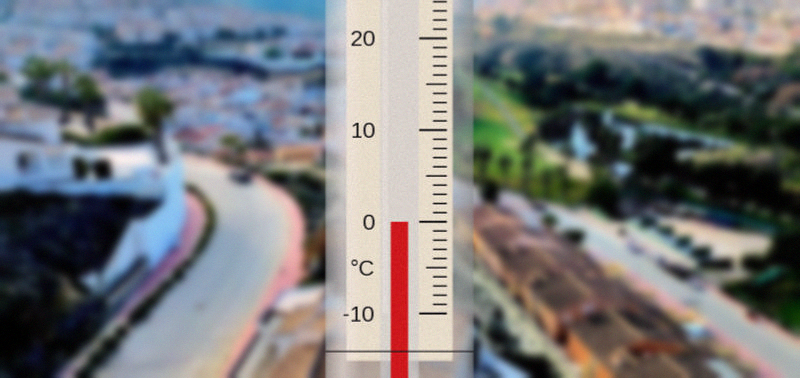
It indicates 0,°C
